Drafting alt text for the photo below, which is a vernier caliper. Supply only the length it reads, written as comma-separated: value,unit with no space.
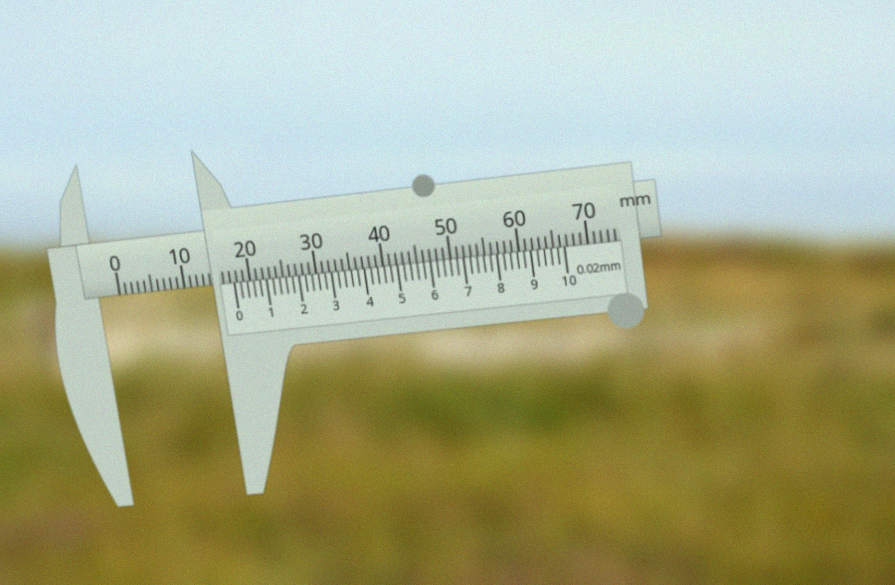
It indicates 17.6,mm
